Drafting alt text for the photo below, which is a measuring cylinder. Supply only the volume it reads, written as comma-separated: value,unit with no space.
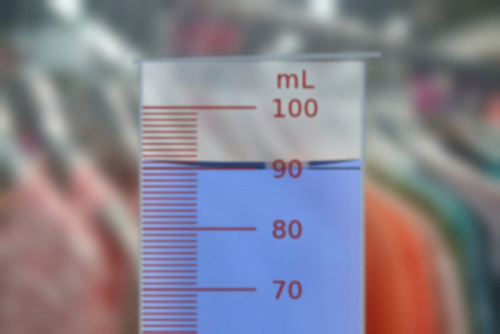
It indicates 90,mL
